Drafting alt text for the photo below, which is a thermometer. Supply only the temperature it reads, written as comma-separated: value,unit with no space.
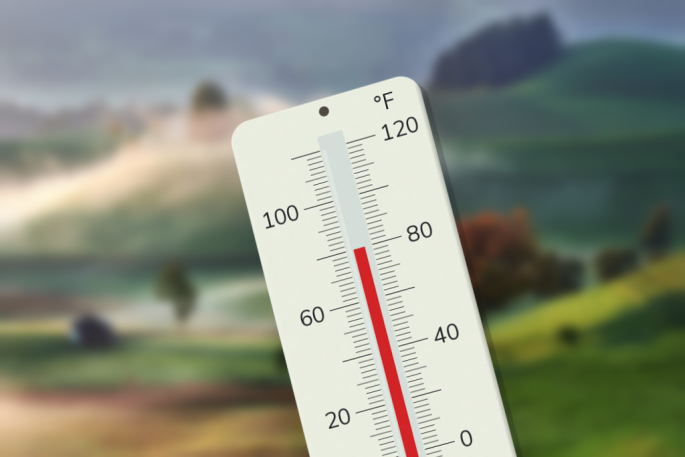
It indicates 80,°F
